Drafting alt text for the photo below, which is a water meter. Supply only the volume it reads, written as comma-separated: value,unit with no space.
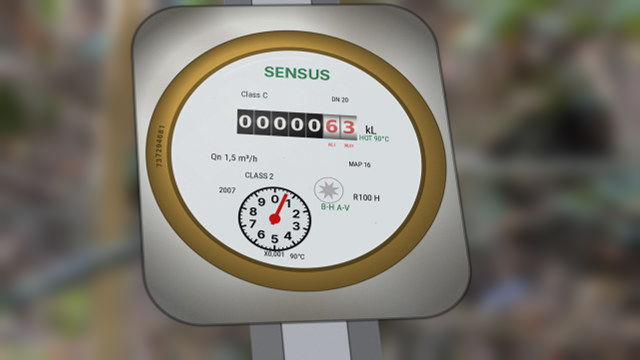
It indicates 0.630,kL
